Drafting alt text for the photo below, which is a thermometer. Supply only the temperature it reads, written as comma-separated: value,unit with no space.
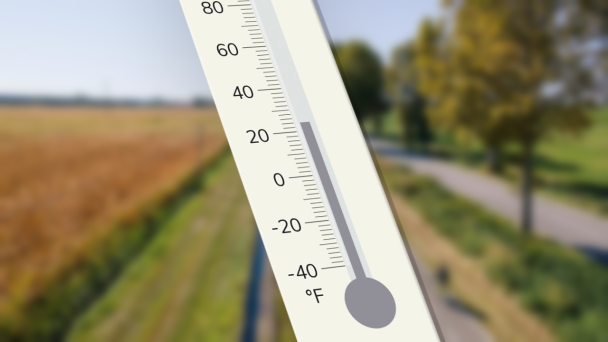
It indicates 24,°F
